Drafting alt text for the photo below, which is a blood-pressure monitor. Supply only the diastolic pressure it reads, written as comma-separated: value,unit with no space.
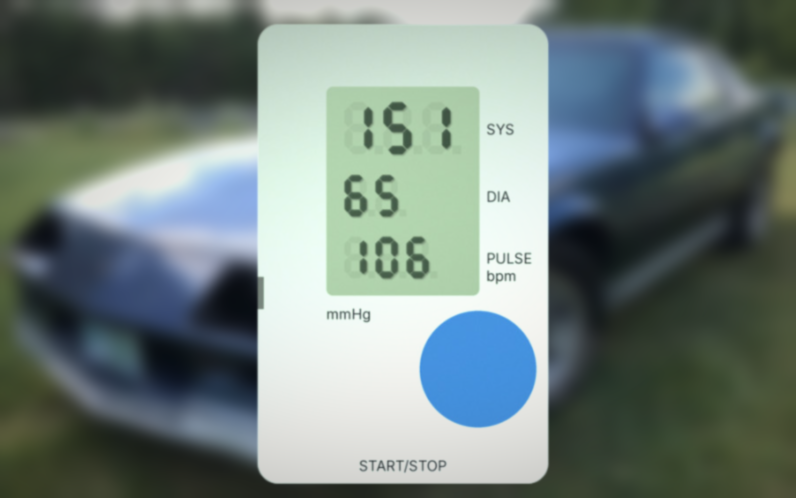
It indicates 65,mmHg
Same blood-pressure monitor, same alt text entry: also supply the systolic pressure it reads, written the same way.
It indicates 151,mmHg
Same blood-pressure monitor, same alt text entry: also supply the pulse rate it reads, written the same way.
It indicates 106,bpm
